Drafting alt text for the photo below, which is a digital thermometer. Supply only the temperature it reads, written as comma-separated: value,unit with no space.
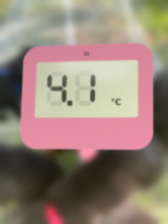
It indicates 4.1,°C
